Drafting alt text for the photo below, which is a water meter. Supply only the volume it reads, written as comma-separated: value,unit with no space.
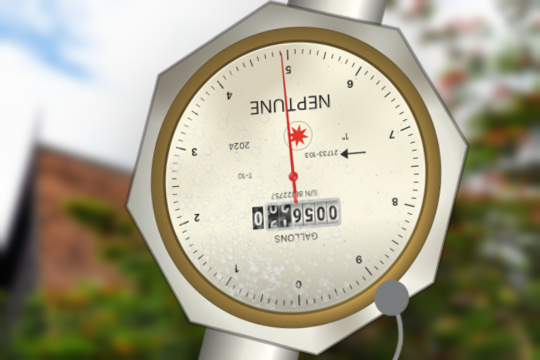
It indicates 56194.9,gal
